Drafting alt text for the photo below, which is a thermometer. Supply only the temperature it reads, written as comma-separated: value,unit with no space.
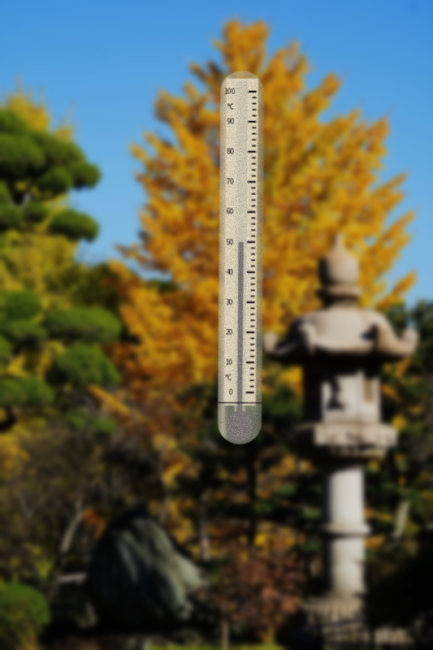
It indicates 50,°C
